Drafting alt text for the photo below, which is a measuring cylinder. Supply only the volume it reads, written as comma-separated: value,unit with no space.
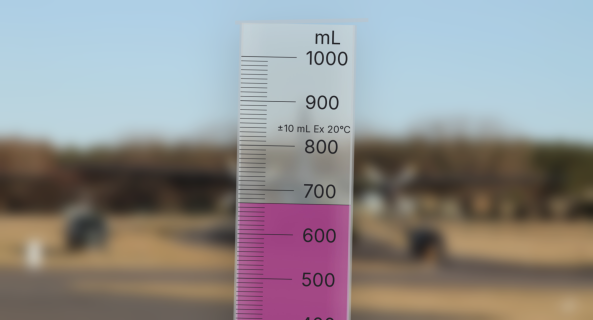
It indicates 670,mL
